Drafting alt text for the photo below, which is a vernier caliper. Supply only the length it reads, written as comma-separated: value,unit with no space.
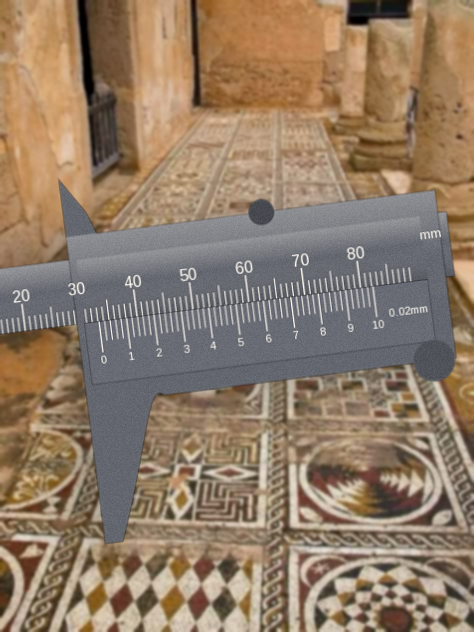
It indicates 33.2,mm
